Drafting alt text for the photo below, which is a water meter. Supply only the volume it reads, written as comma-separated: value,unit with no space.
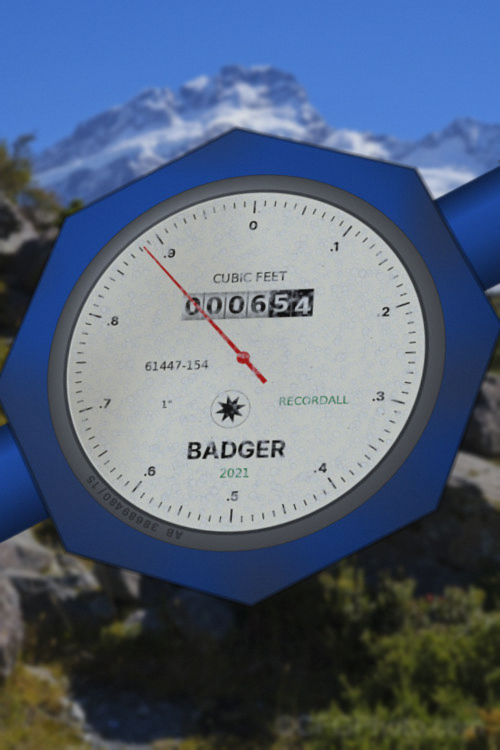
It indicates 653.88,ft³
